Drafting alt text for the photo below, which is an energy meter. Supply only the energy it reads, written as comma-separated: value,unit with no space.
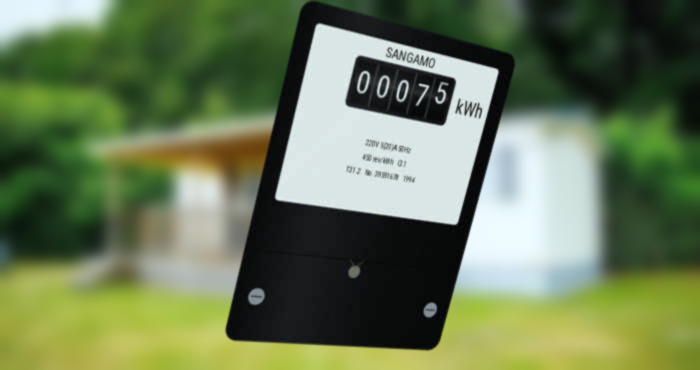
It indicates 75,kWh
